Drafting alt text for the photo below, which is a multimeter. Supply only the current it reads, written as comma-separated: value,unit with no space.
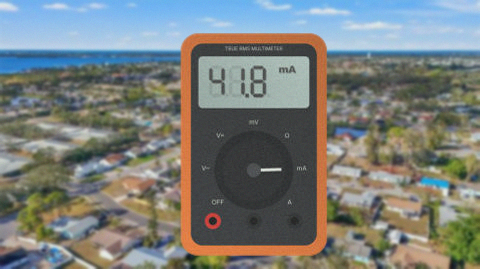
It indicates 41.8,mA
